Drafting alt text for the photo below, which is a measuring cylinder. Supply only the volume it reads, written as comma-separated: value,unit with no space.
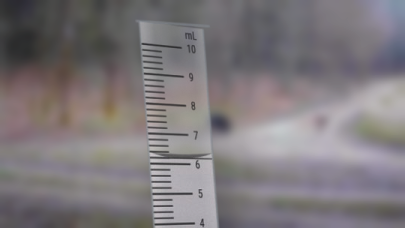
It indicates 6.2,mL
